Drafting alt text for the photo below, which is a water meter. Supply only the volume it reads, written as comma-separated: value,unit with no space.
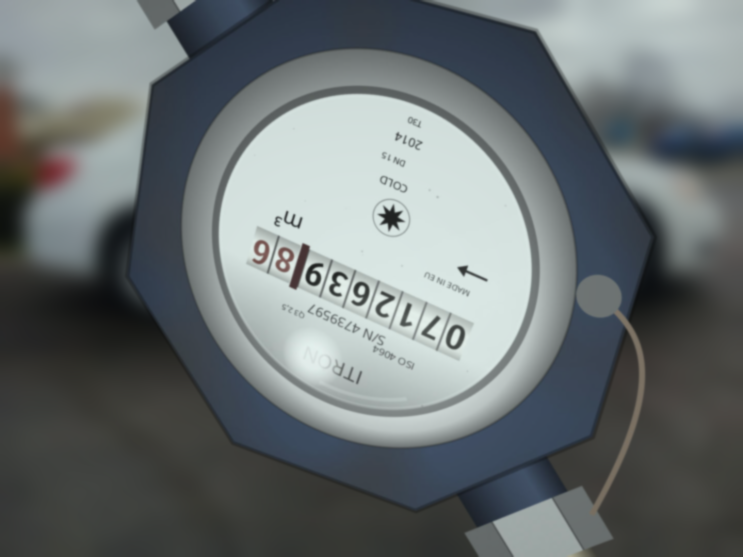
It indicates 712639.86,m³
